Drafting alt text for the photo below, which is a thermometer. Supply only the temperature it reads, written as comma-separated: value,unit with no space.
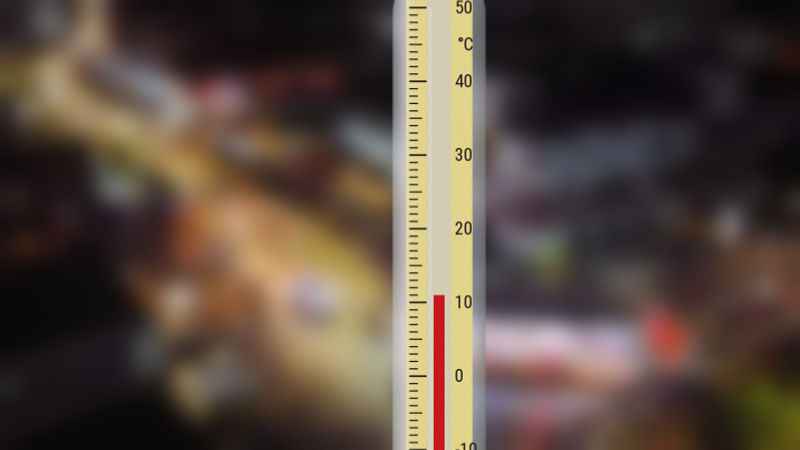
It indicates 11,°C
